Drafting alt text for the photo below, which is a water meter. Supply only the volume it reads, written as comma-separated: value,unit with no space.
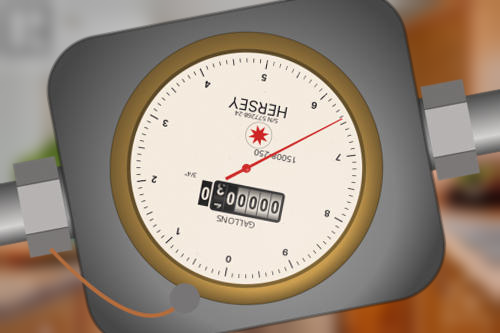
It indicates 26.4,gal
